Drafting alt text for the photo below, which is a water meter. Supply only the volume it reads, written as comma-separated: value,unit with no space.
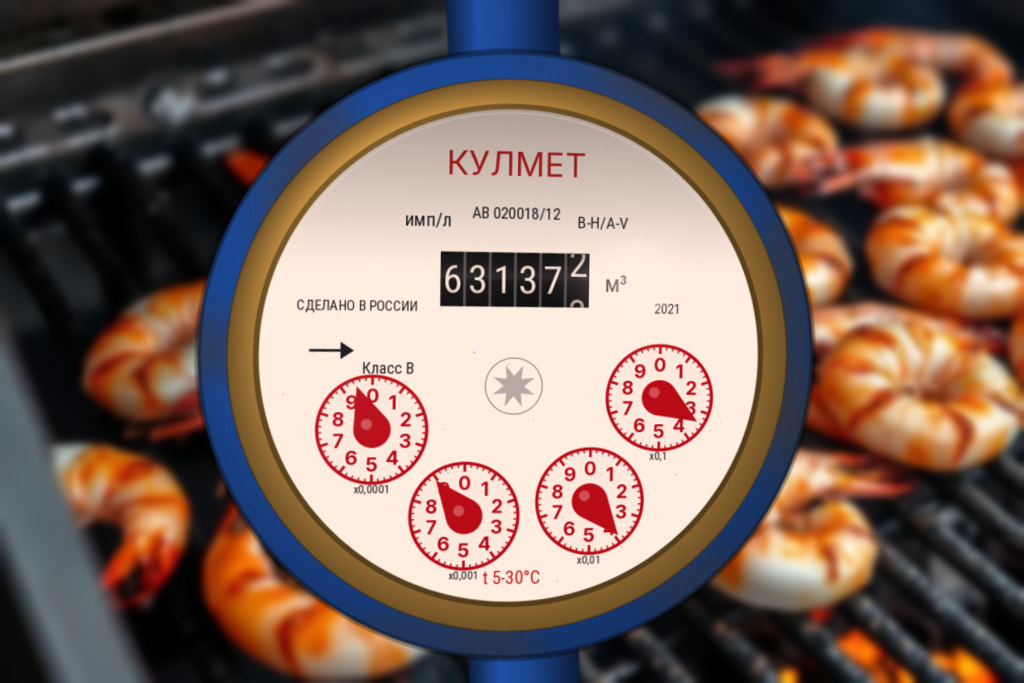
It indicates 631372.3389,m³
